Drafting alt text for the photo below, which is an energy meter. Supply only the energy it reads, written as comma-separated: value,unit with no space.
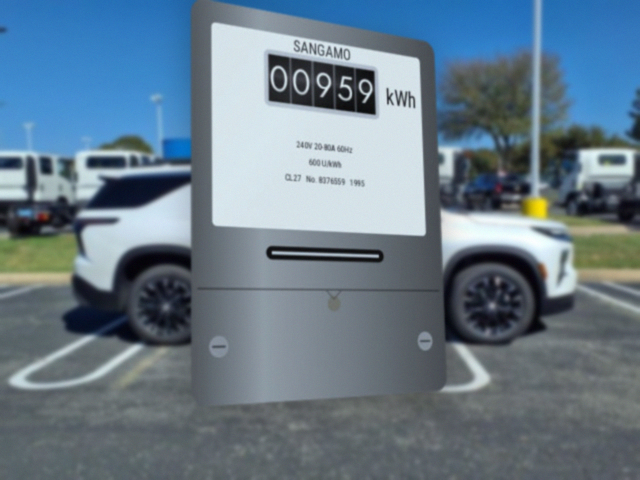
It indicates 959,kWh
